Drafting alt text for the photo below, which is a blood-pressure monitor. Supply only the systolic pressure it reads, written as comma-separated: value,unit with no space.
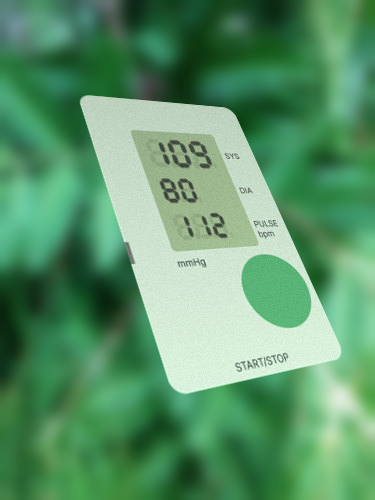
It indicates 109,mmHg
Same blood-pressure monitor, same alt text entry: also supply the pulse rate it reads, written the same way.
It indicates 112,bpm
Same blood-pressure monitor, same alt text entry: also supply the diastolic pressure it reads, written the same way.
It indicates 80,mmHg
